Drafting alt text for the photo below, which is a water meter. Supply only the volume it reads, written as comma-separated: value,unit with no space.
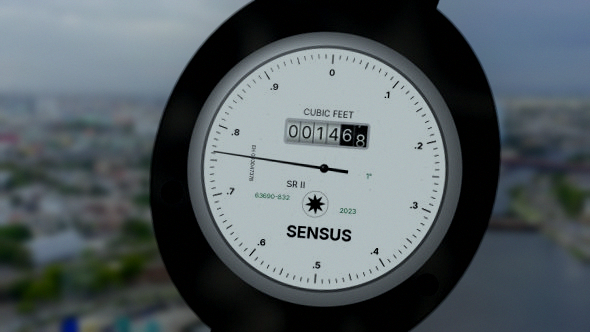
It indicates 1467.76,ft³
